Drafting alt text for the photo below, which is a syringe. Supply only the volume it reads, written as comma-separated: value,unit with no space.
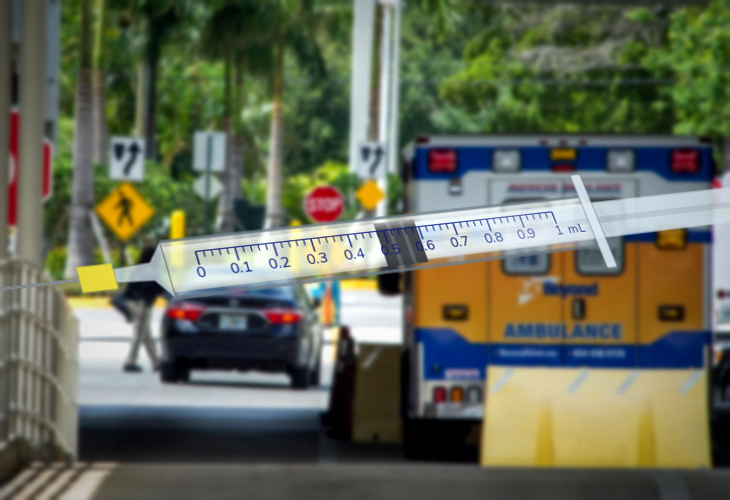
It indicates 0.48,mL
